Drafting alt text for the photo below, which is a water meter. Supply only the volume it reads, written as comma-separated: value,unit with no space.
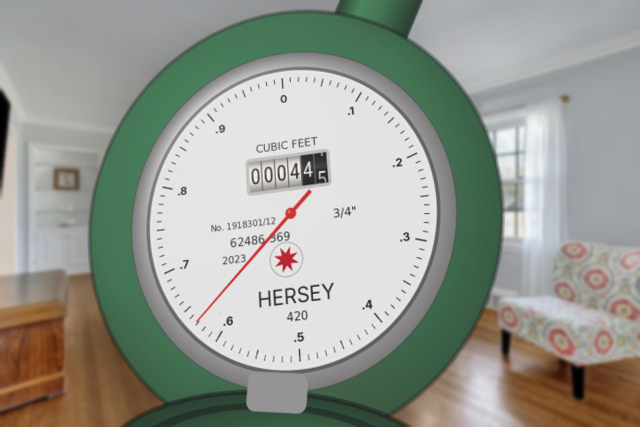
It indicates 444.63,ft³
